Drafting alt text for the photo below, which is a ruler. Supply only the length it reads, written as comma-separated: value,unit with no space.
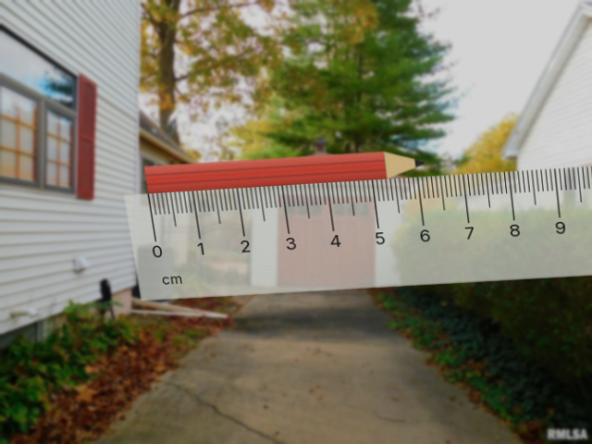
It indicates 6.2,cm
